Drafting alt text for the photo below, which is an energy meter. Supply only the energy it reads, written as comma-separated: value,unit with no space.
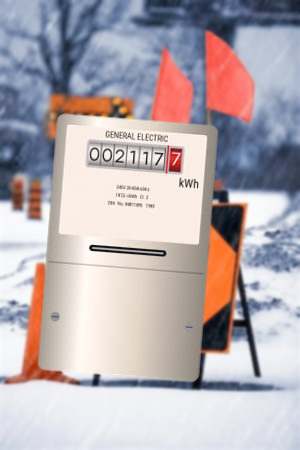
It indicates 2117.7,kWh
